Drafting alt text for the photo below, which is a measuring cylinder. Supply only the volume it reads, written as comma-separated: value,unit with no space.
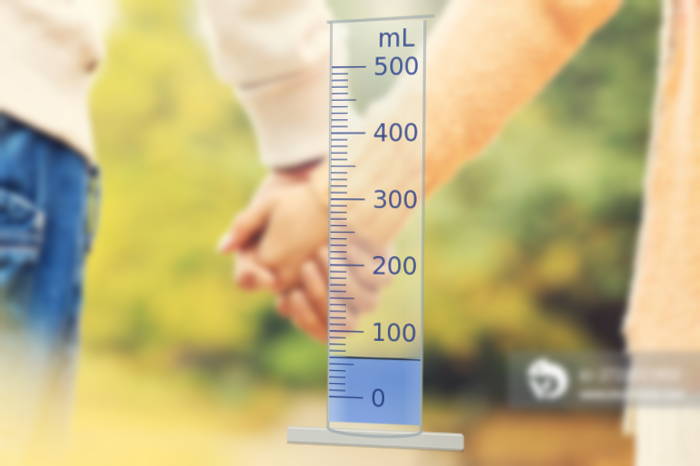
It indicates 60,mL
